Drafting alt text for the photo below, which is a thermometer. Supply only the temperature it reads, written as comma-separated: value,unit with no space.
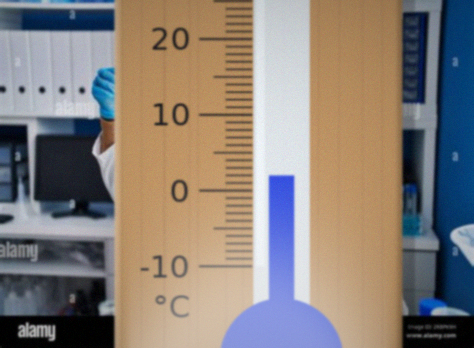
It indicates 2,°C
